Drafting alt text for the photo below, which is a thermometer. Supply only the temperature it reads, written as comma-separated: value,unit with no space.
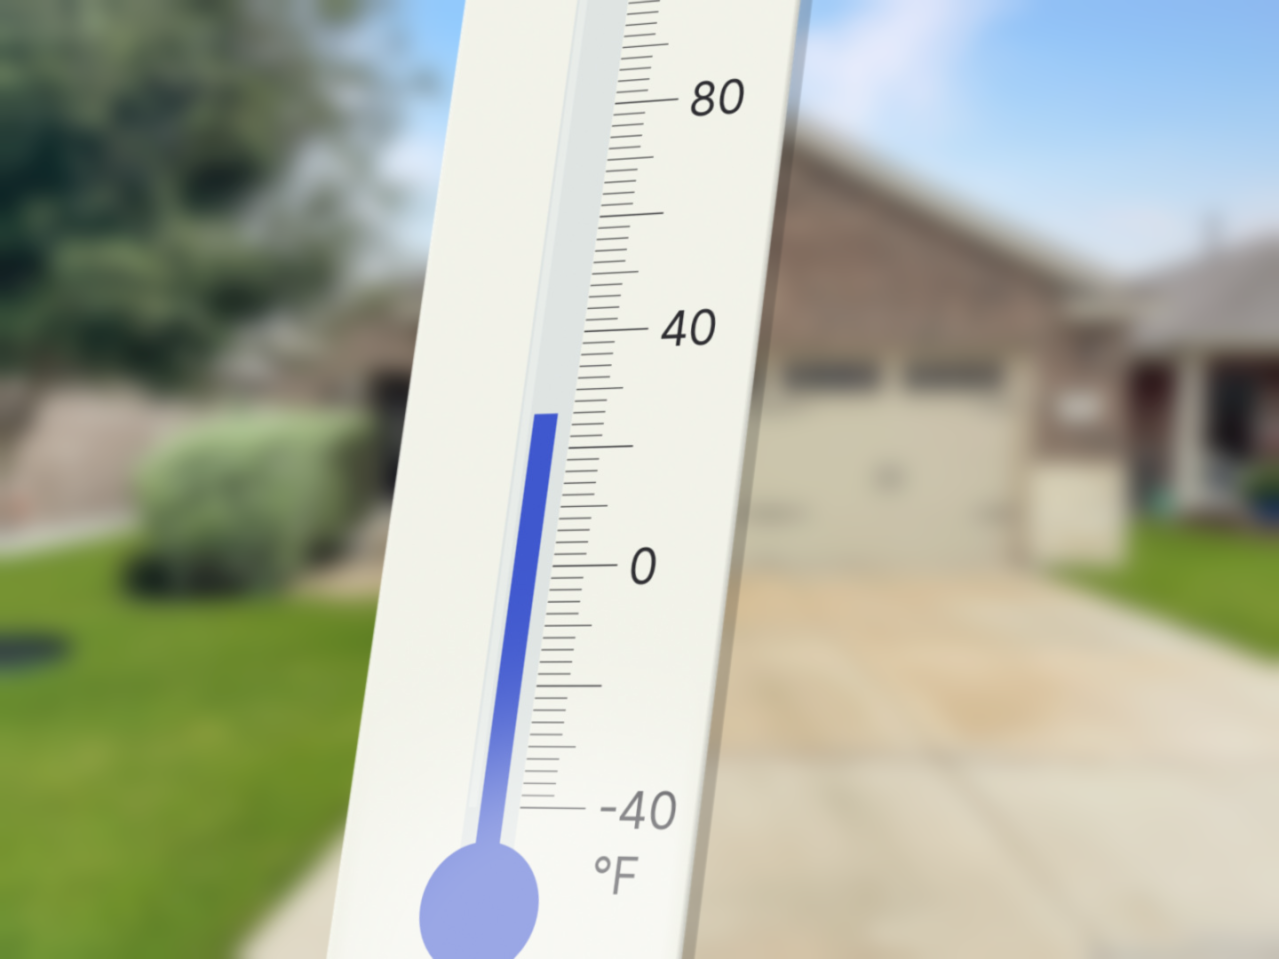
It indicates 26,°F
